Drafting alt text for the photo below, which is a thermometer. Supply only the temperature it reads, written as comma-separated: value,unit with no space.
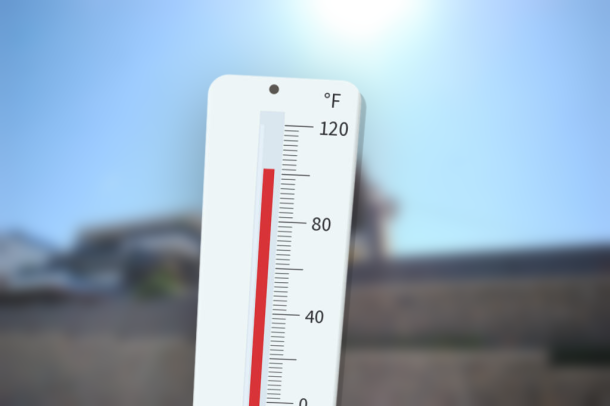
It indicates 102,°F
